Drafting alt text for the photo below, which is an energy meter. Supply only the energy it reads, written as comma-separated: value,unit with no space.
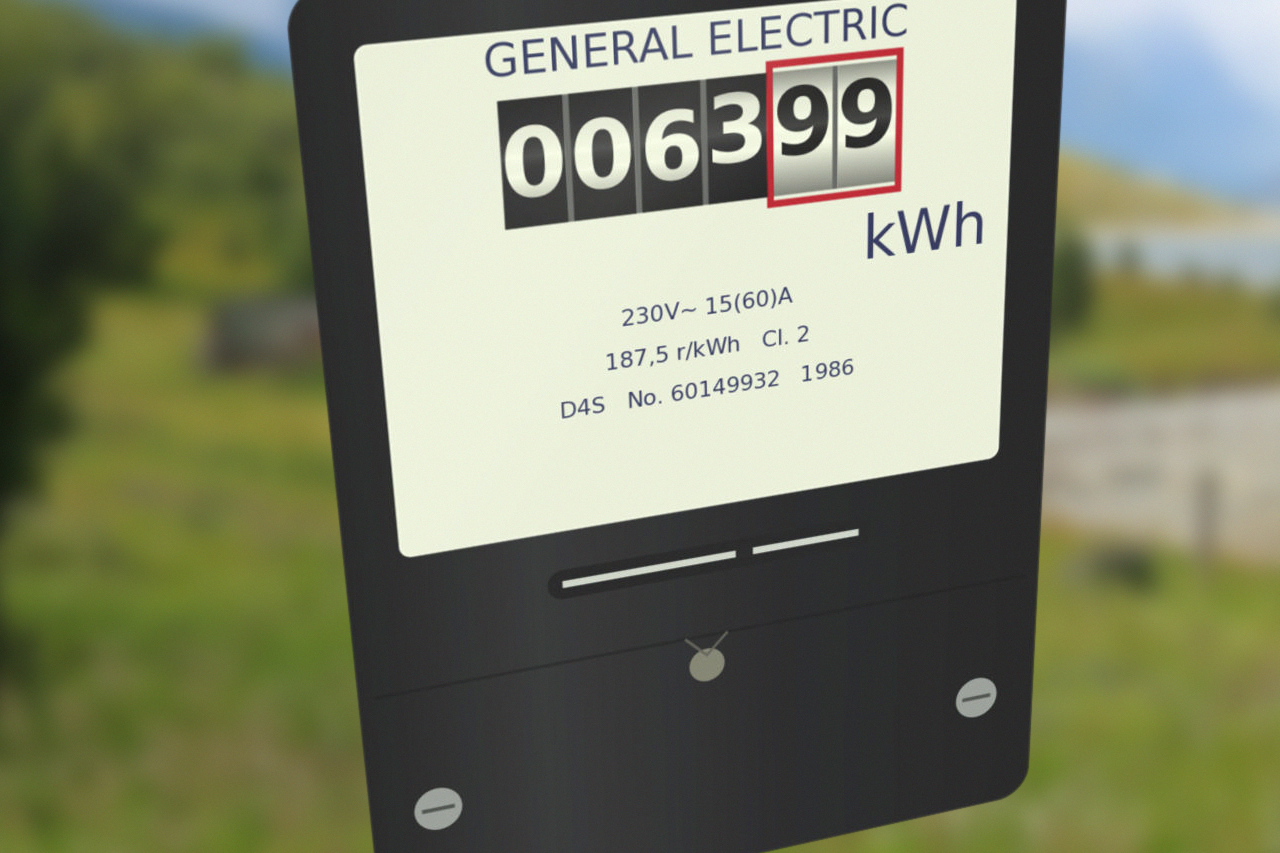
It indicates 63.99,kWh
